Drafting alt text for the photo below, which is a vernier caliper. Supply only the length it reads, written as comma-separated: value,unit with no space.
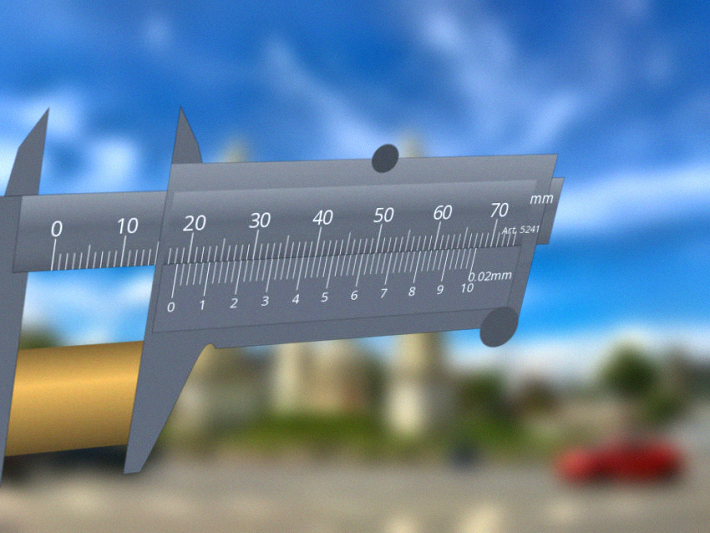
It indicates 18.4,mm
